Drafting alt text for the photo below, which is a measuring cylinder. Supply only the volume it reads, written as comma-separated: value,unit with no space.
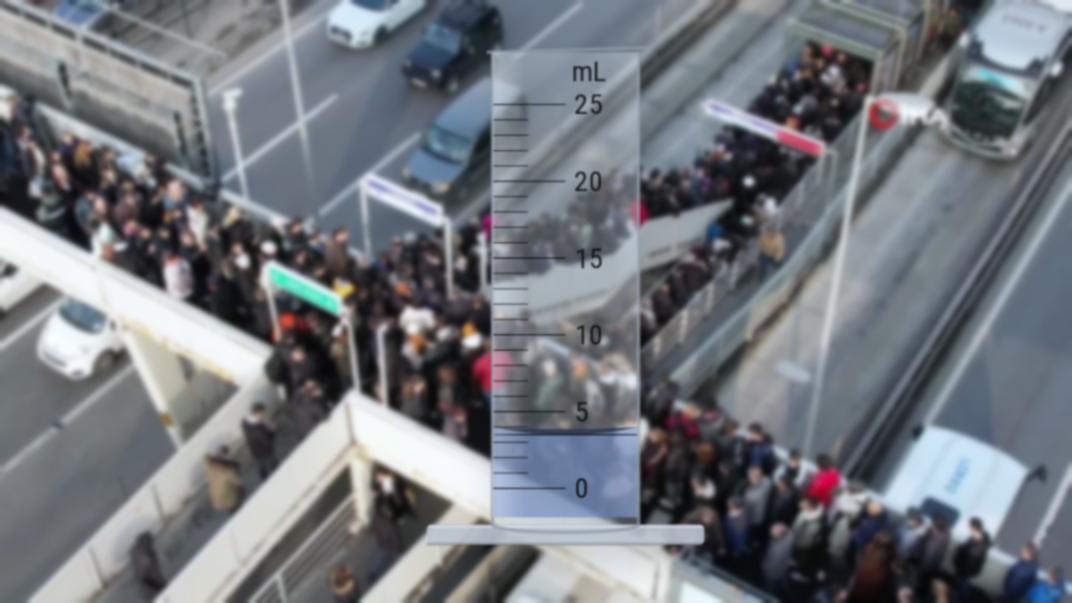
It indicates 3.5,mL
